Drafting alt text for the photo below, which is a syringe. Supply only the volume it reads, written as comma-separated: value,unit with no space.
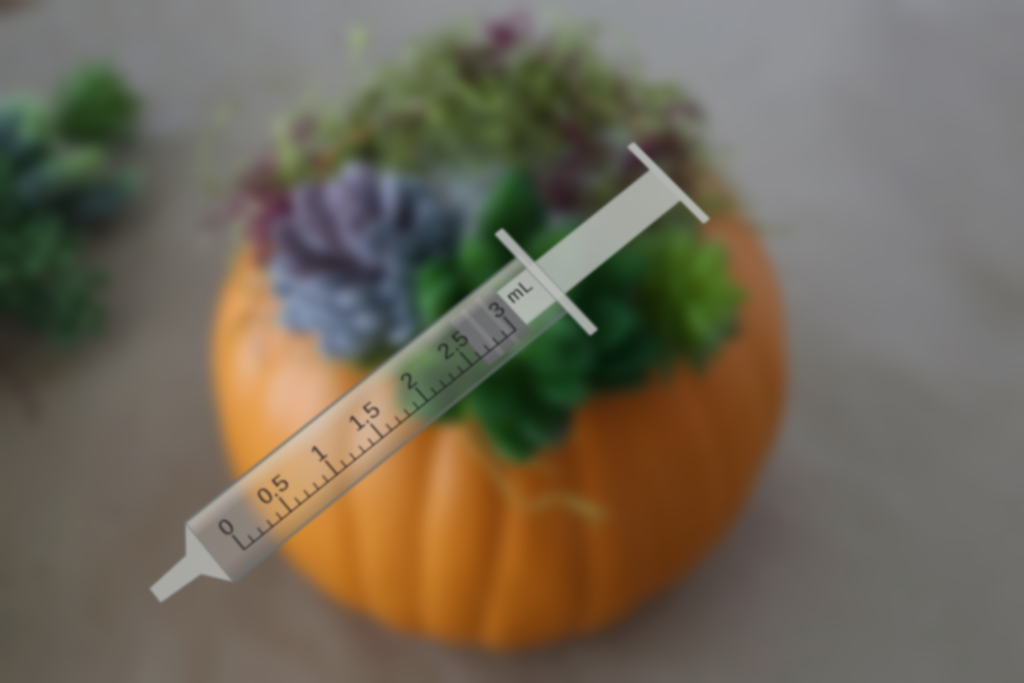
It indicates 2.6,mL
